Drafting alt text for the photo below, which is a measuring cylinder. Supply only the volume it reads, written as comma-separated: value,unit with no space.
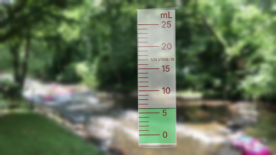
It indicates 6,mL
